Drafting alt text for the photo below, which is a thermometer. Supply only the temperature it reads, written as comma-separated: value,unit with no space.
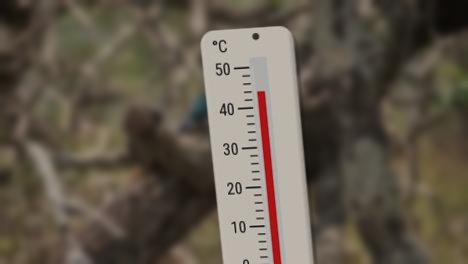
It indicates 44,°C
